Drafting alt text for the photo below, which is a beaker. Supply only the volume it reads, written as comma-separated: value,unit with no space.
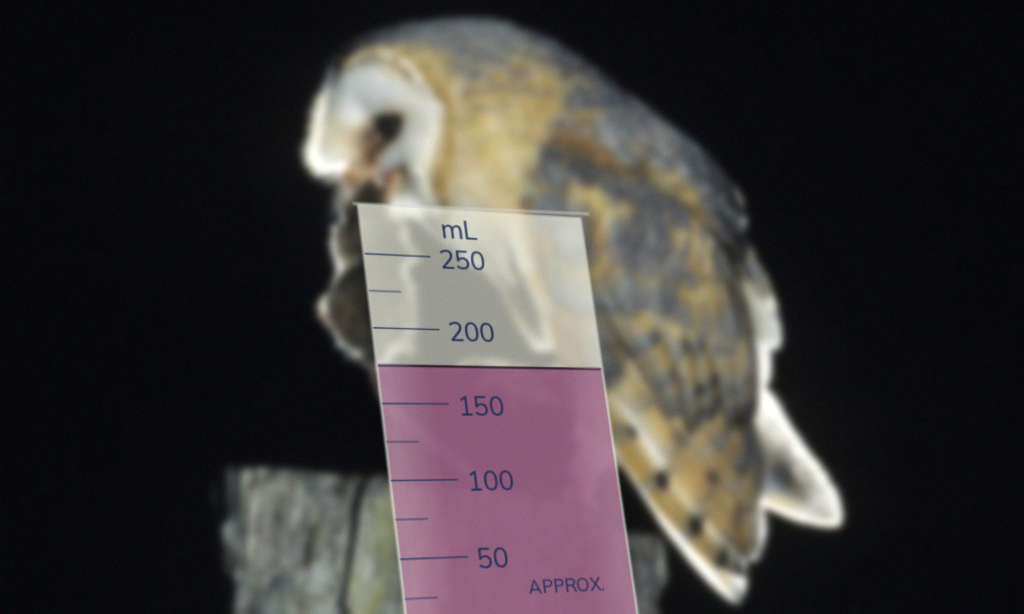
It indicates 175,mL
